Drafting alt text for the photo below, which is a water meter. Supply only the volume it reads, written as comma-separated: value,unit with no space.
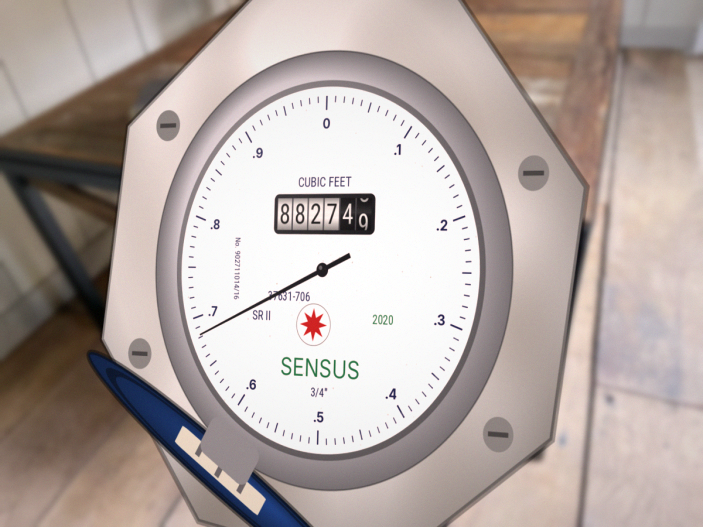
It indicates 882748.68,ft³
